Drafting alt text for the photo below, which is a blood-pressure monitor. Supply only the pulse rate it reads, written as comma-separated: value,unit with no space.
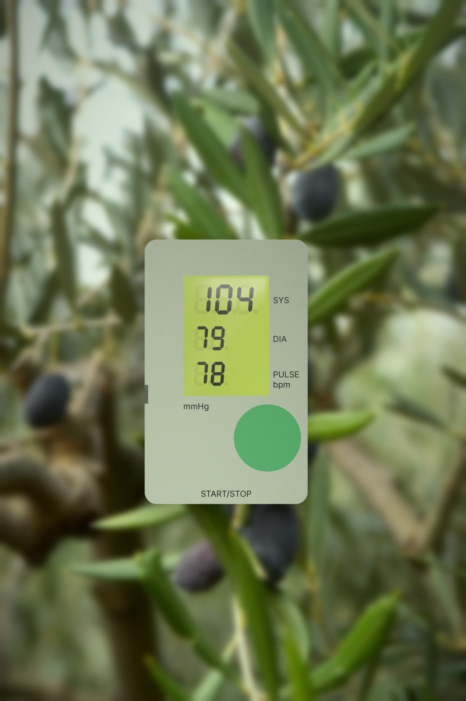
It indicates 78,bpm
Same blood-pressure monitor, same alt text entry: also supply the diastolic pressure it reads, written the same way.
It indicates 79,mmHg
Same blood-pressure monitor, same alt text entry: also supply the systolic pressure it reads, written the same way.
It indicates 104,mmHg
